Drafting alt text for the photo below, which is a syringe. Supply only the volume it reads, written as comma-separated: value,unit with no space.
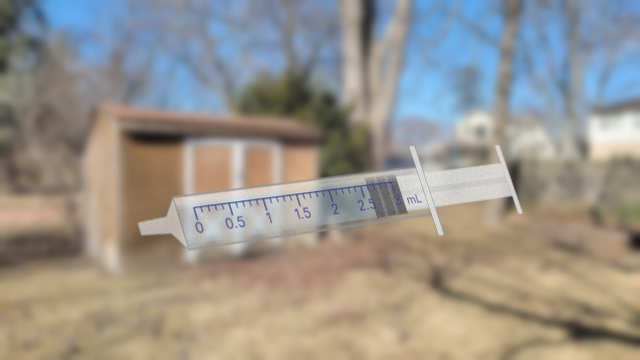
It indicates 2.6,mL
